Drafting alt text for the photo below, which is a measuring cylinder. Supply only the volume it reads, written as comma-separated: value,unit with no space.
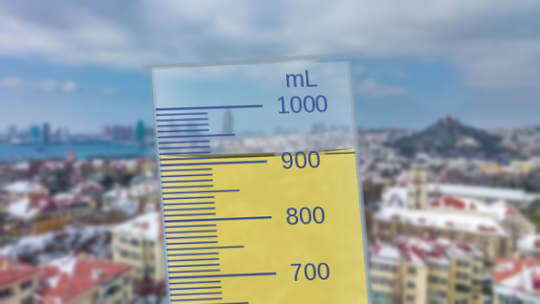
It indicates 910,mL
